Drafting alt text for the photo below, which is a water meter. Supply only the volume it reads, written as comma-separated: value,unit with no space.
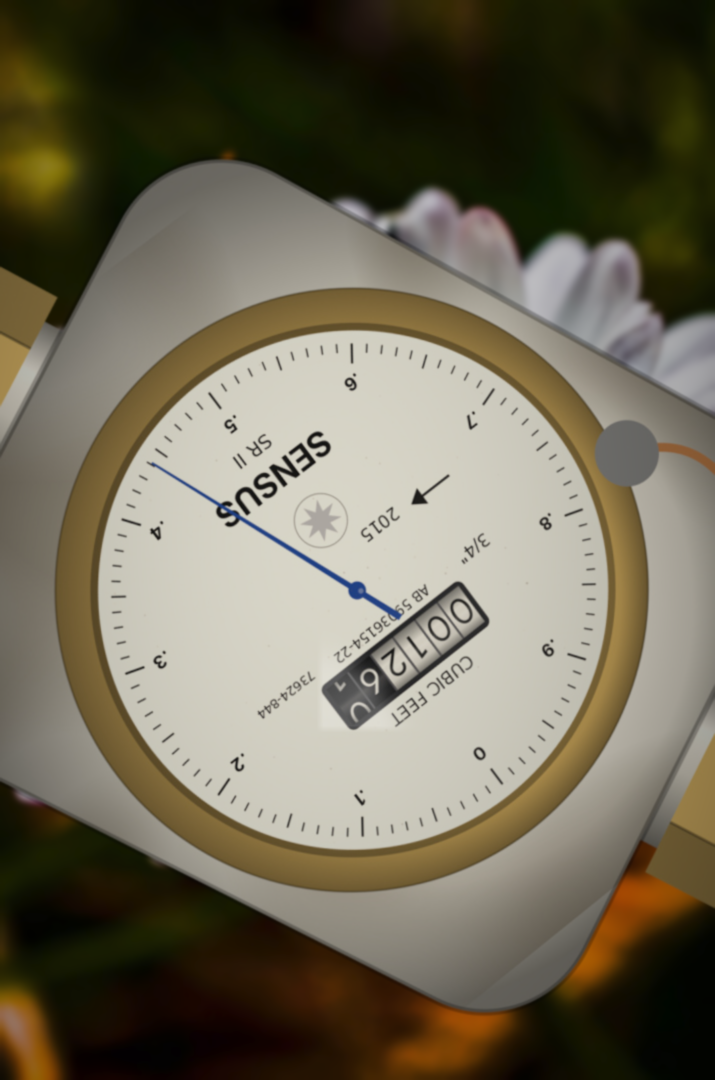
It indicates 1260.44,ft³
